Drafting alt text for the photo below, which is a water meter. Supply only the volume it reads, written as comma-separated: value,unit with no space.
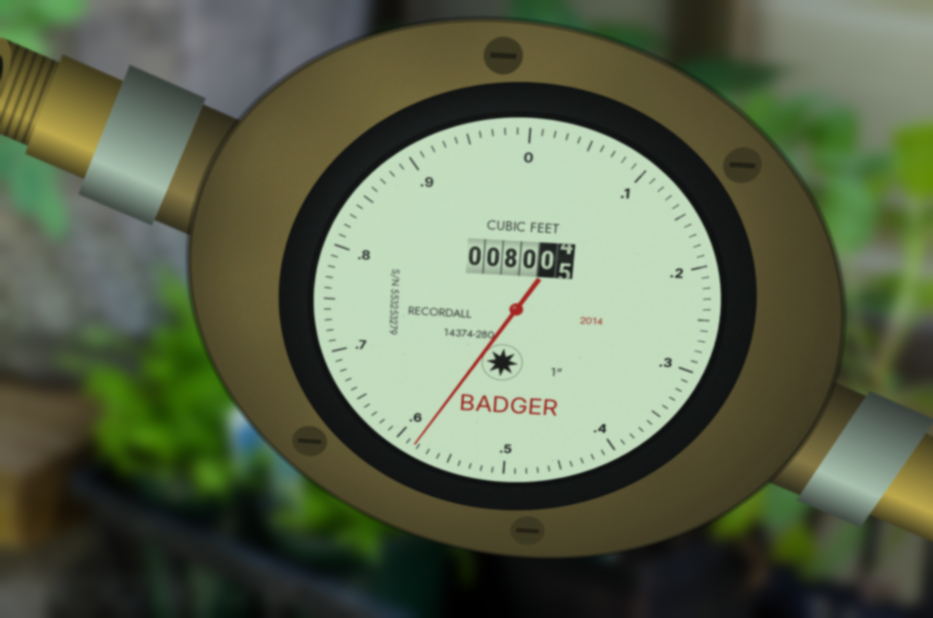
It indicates 8004.58,ft³
